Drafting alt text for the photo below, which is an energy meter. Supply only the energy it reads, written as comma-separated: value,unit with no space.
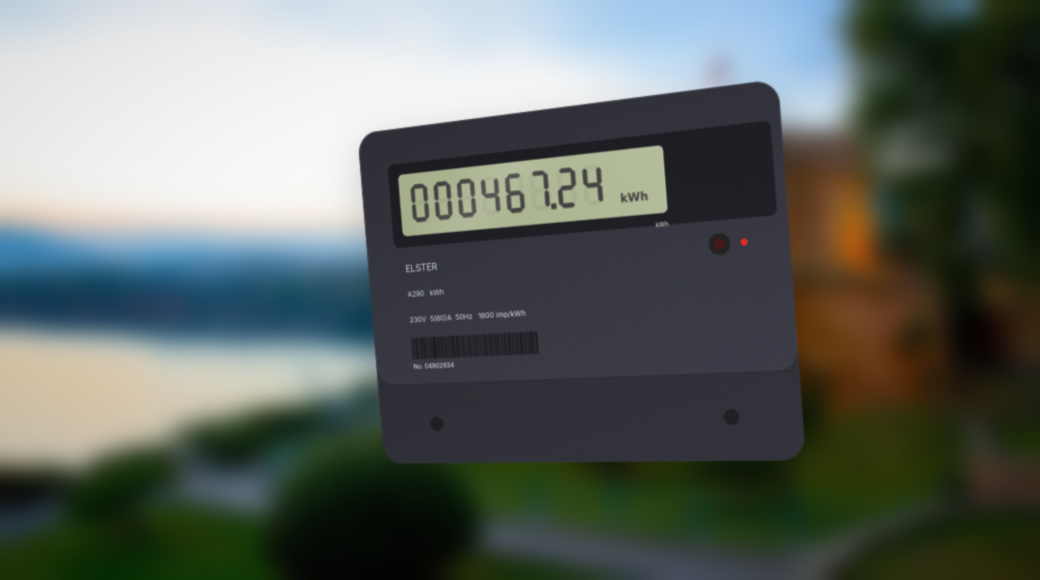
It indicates 467.24,kWh
